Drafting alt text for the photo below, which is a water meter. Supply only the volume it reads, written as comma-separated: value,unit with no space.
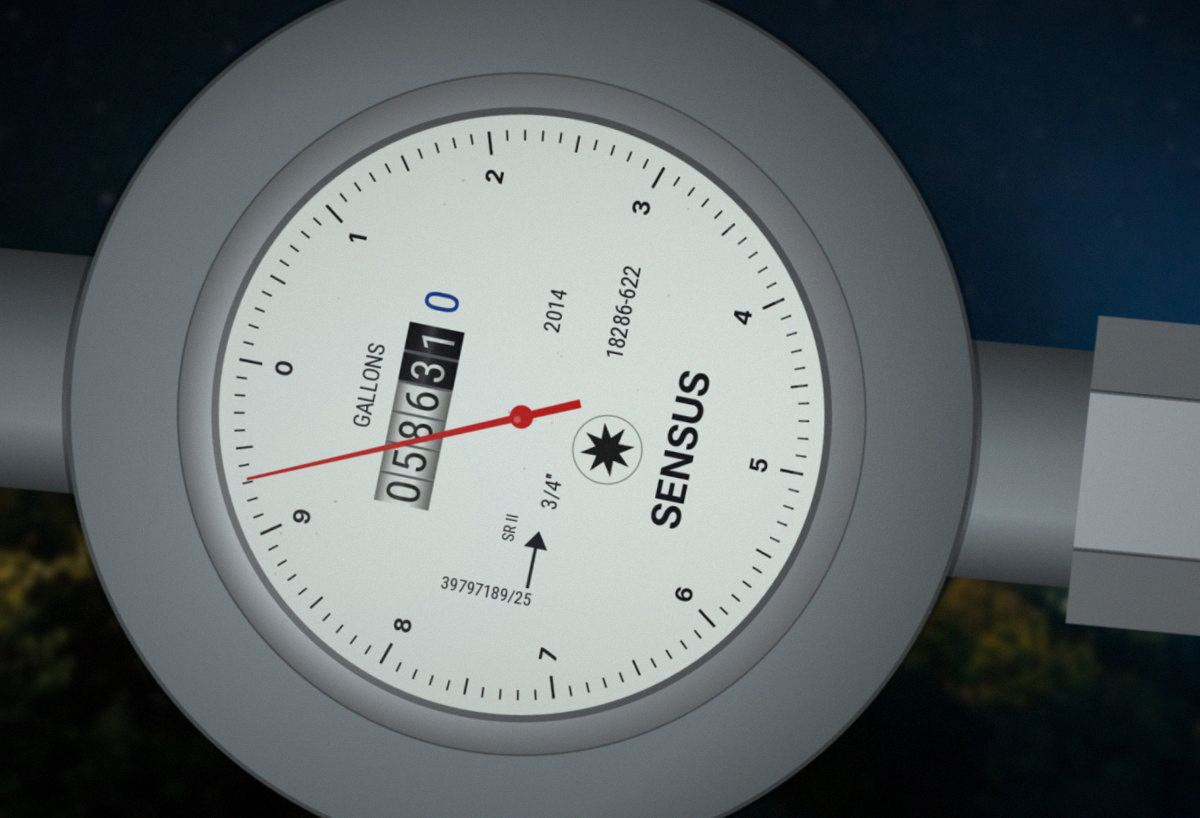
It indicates 586309.3,gal
